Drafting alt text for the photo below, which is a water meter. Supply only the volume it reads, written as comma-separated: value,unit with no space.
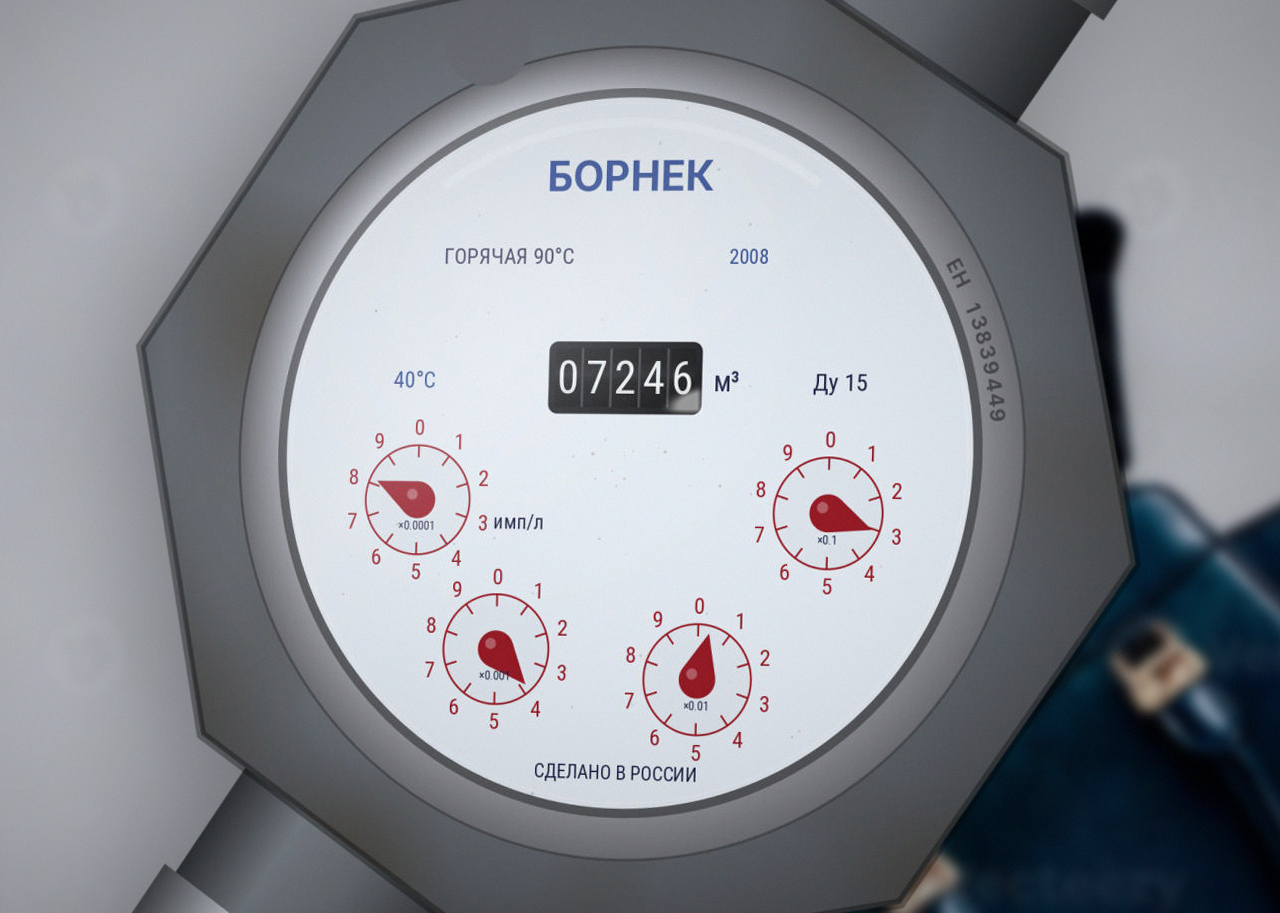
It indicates 7246.3038,m³
